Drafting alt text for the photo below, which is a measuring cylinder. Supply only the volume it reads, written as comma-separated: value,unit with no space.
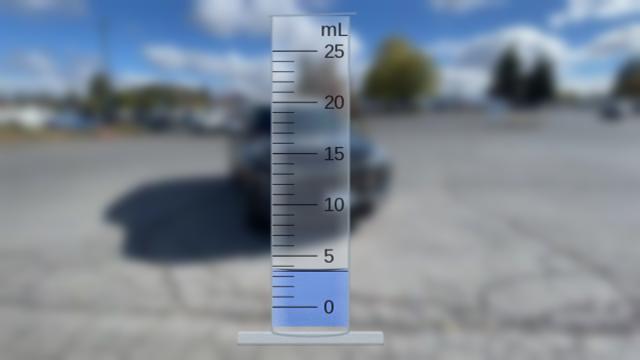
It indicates 3.5,mL
